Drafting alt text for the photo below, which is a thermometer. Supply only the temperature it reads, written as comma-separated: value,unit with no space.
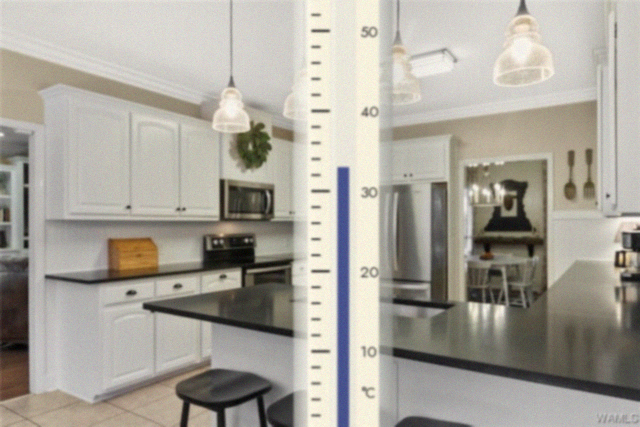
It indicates 33,°C
